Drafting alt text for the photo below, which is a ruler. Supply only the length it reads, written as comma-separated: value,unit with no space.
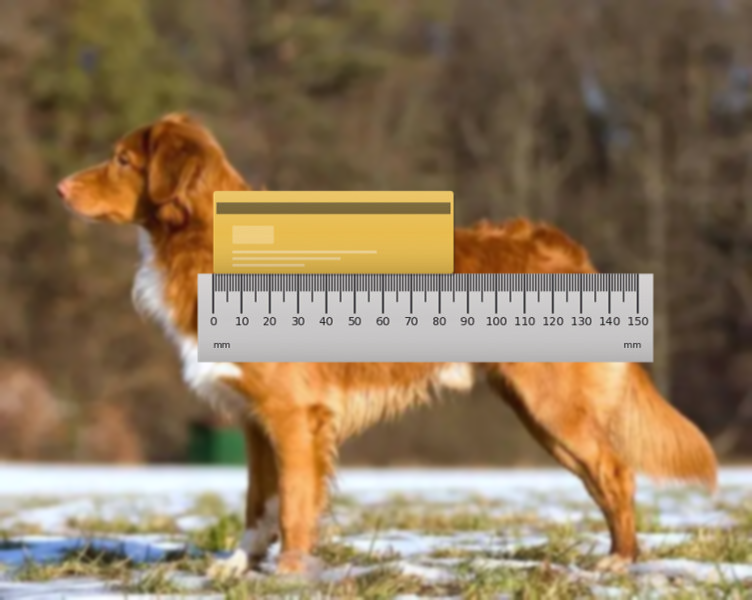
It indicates 85,mm
